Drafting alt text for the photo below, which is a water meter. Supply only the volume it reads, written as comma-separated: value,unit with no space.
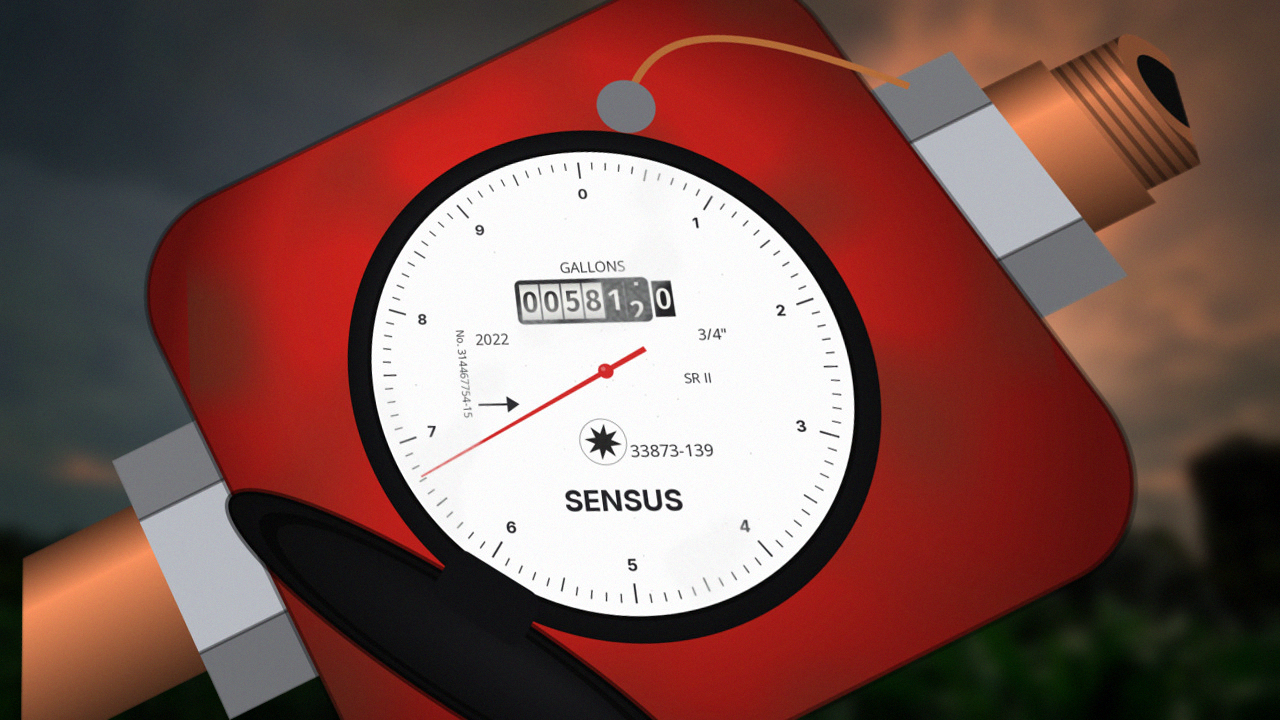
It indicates 58116.7,gal
